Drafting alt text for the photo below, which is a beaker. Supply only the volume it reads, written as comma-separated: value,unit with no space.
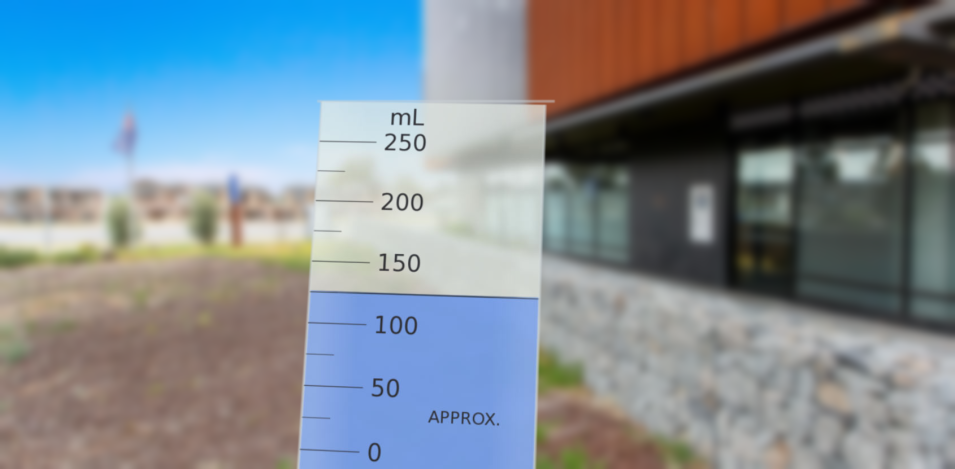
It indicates 125,mL
